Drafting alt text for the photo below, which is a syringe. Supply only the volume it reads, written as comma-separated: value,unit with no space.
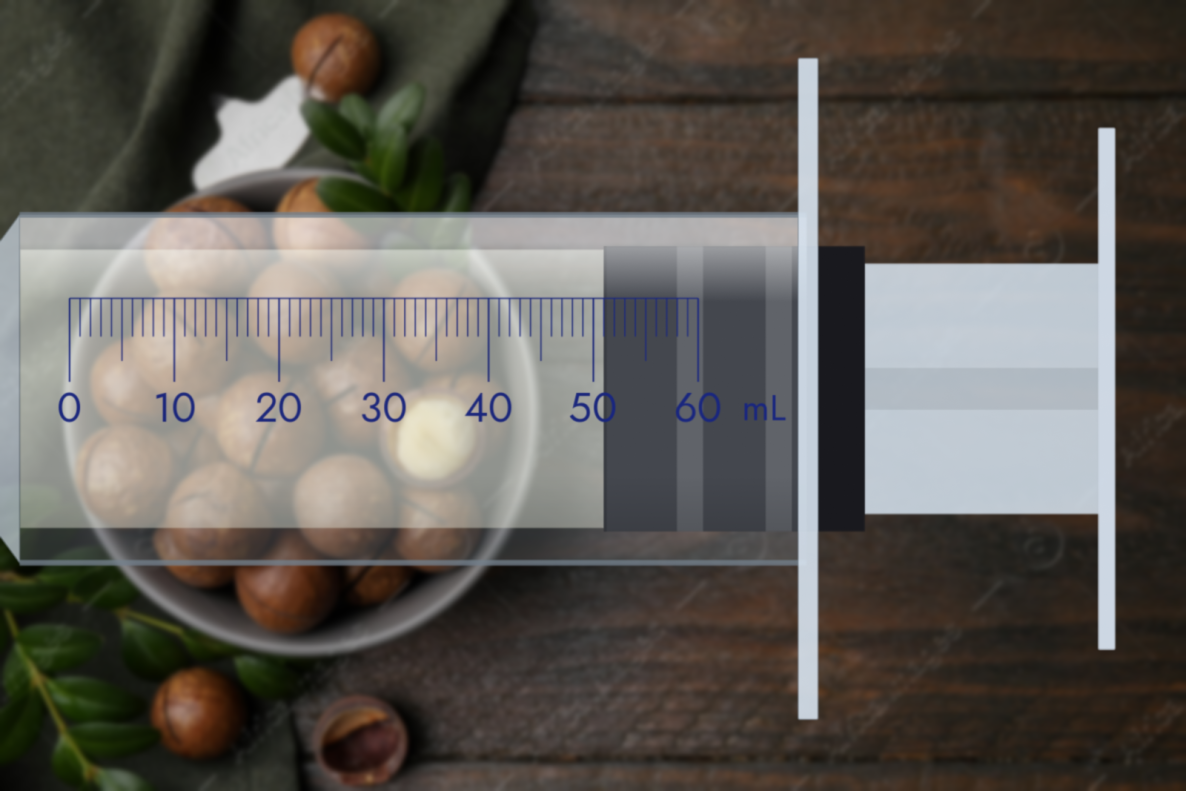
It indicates 51,mL
